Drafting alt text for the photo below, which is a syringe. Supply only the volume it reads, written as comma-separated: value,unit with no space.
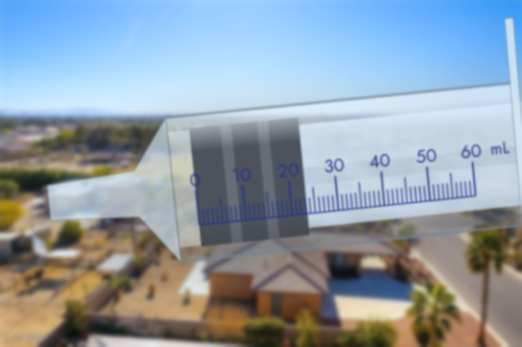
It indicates 0,mL
